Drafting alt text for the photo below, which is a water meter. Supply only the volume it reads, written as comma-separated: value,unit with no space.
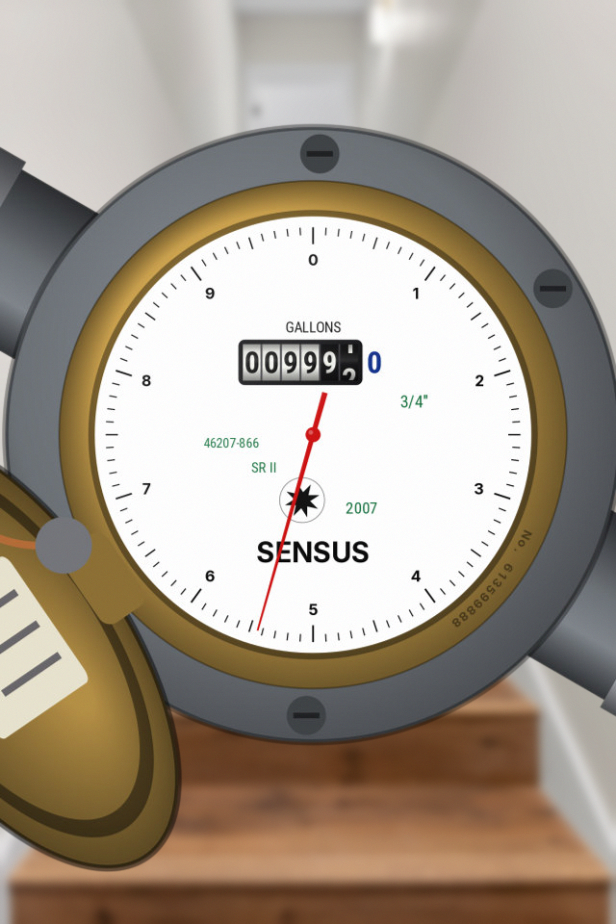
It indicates 99915.4,gal
